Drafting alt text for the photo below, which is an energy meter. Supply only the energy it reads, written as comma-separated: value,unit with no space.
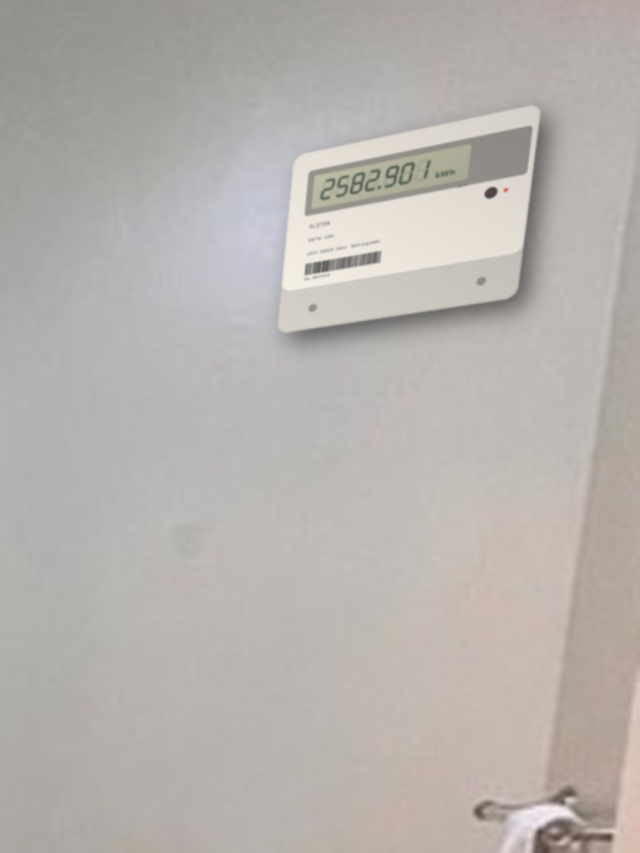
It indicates 2582.901,kWh
